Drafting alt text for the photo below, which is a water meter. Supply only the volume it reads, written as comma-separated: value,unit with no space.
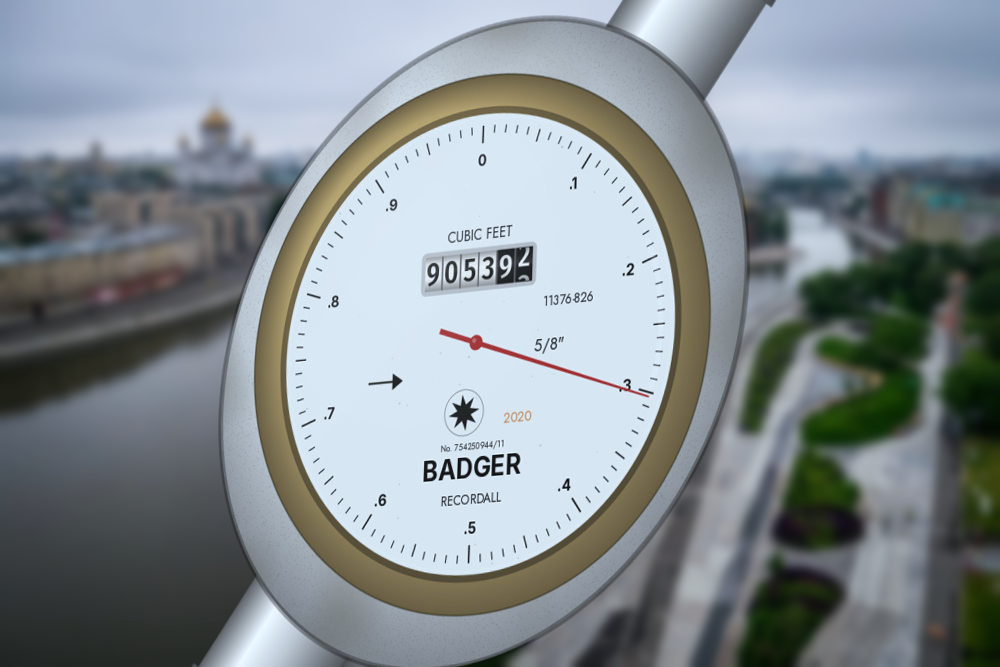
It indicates 905392.30,ft³
